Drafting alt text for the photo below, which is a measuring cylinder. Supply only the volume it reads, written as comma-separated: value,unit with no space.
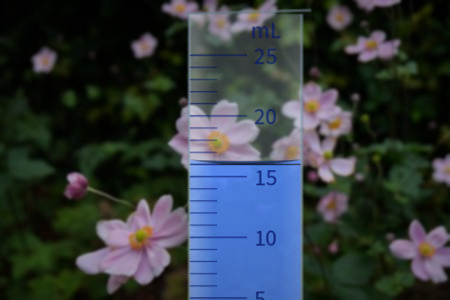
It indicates 16,mL
